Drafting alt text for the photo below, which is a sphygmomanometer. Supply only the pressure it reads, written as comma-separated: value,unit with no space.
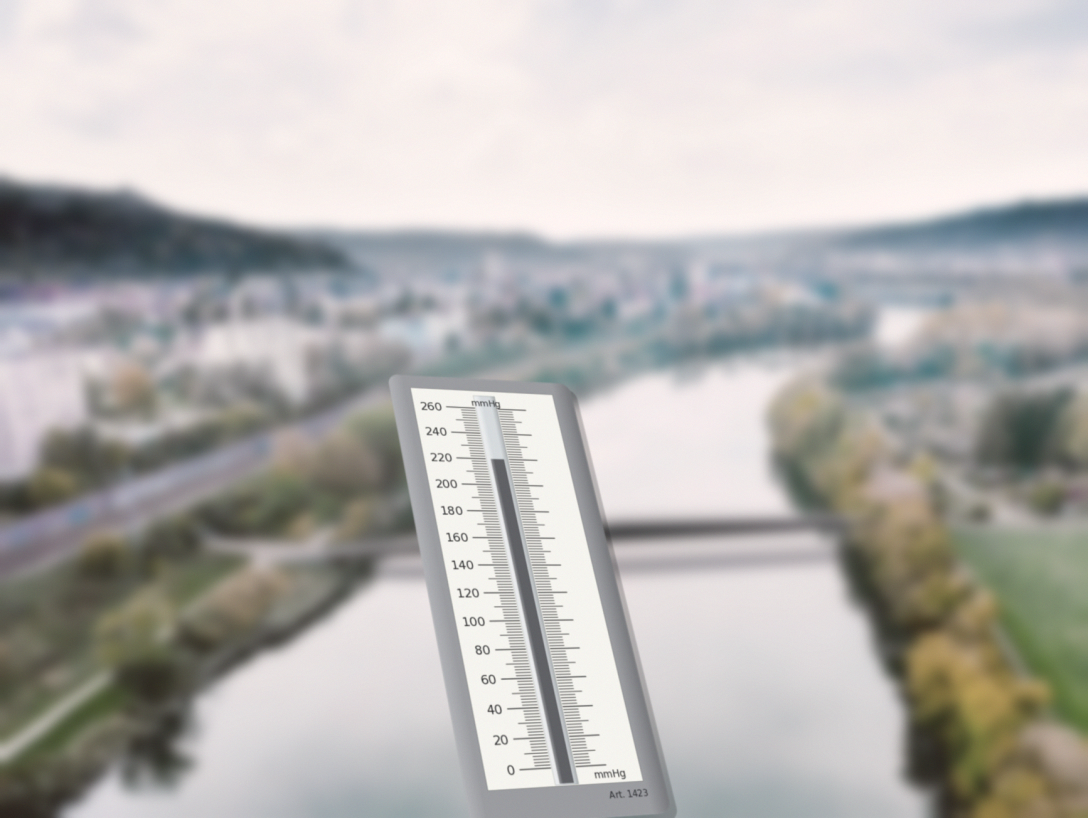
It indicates 220,mmHg
